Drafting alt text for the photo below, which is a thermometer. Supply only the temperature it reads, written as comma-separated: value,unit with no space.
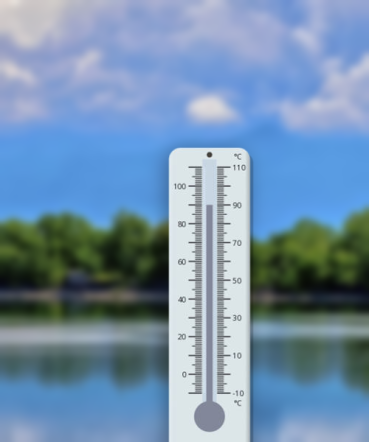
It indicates 90,°C
